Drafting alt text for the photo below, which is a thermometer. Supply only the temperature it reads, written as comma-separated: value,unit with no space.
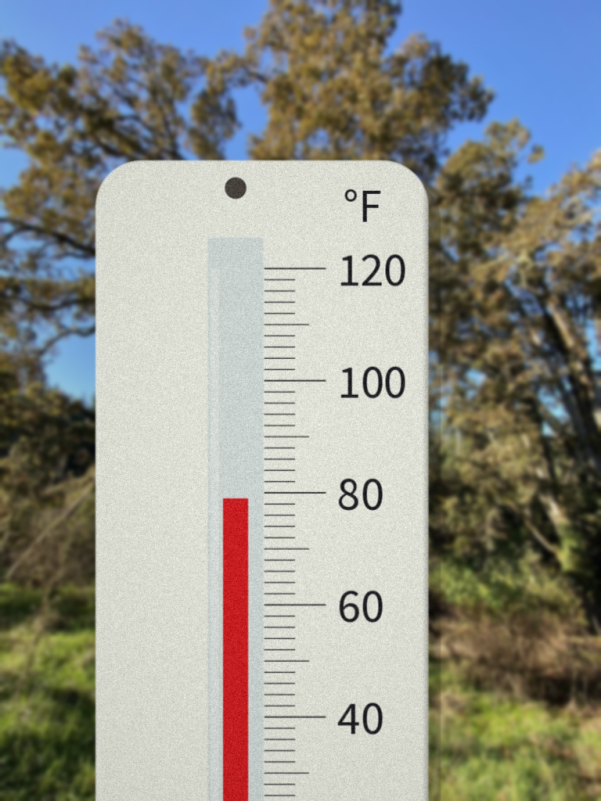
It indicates 79,°F
